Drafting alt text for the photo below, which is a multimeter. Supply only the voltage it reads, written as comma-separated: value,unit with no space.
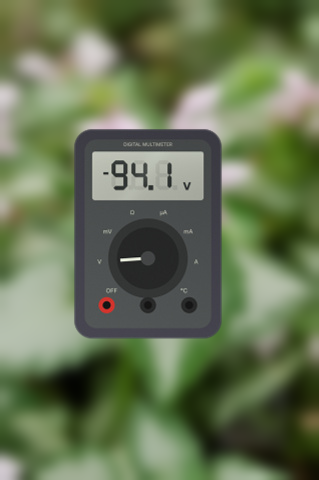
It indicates -94.1,V
